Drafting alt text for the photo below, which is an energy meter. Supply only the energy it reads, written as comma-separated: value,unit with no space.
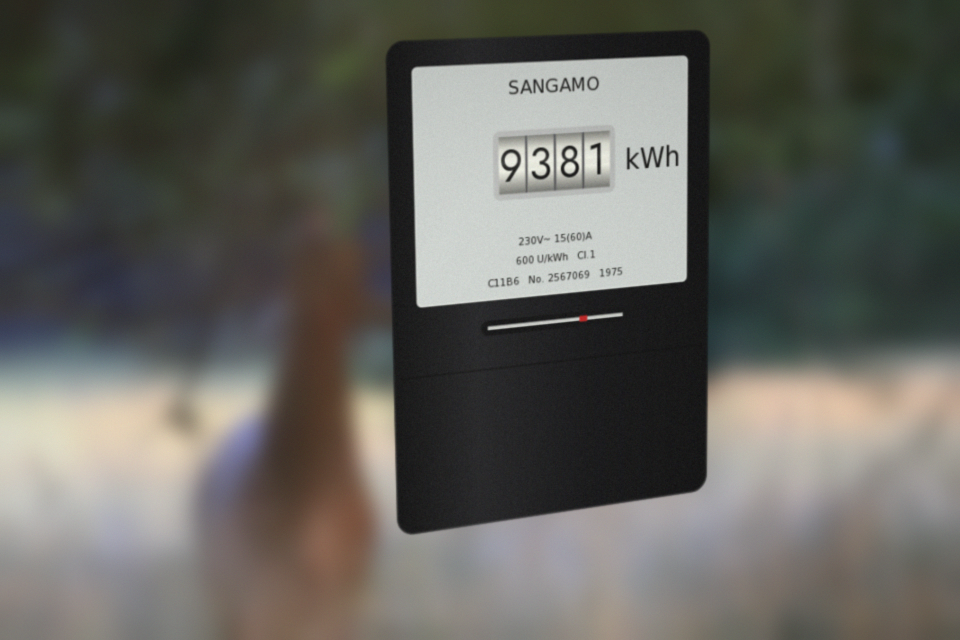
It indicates 9381,kWh
